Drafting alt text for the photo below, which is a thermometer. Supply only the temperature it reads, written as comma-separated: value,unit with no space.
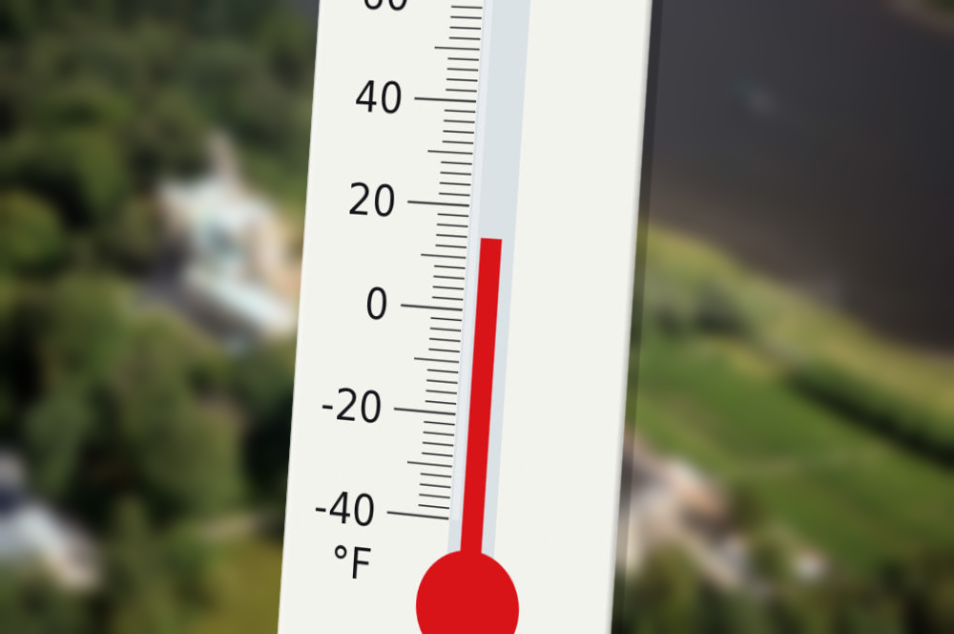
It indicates 14,°F
